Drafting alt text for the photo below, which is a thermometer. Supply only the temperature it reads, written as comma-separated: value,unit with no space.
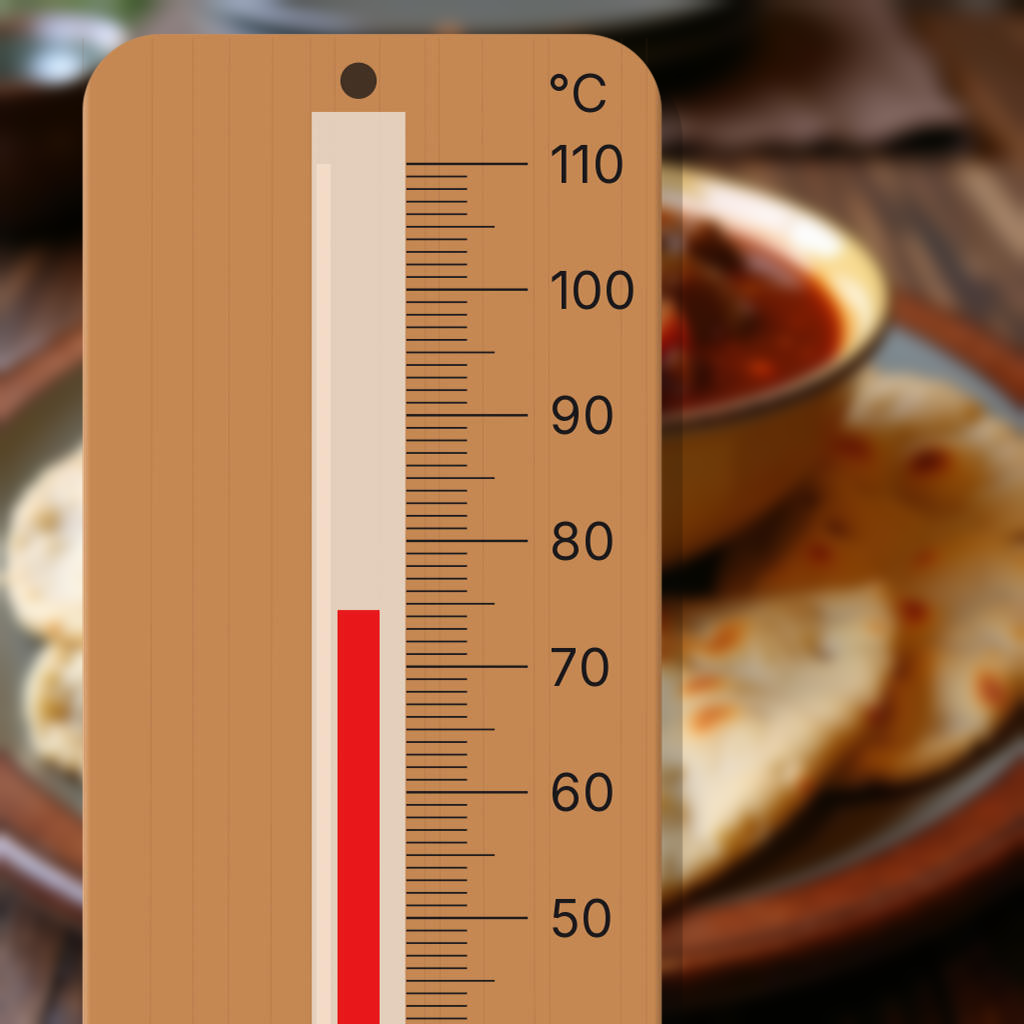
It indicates 74.5,°C
